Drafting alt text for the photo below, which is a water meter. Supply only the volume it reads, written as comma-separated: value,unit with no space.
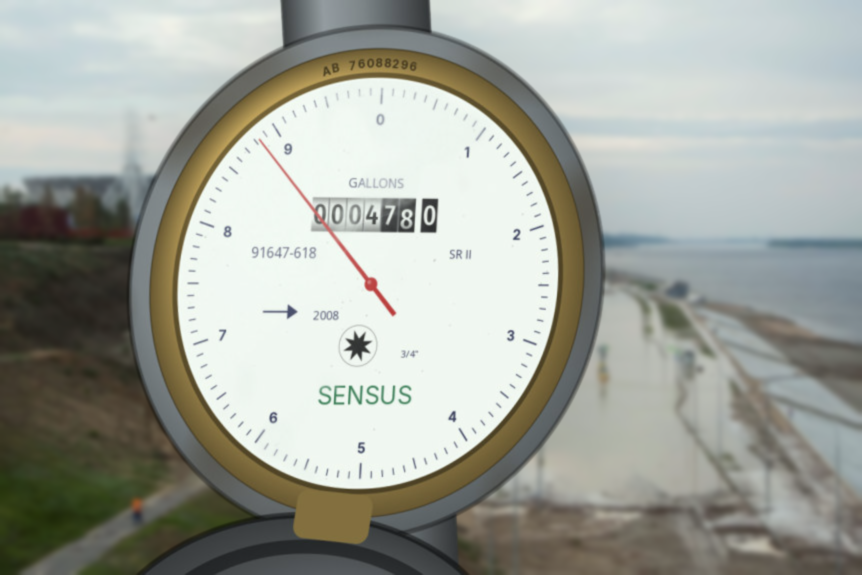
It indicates 4778.8,gal
